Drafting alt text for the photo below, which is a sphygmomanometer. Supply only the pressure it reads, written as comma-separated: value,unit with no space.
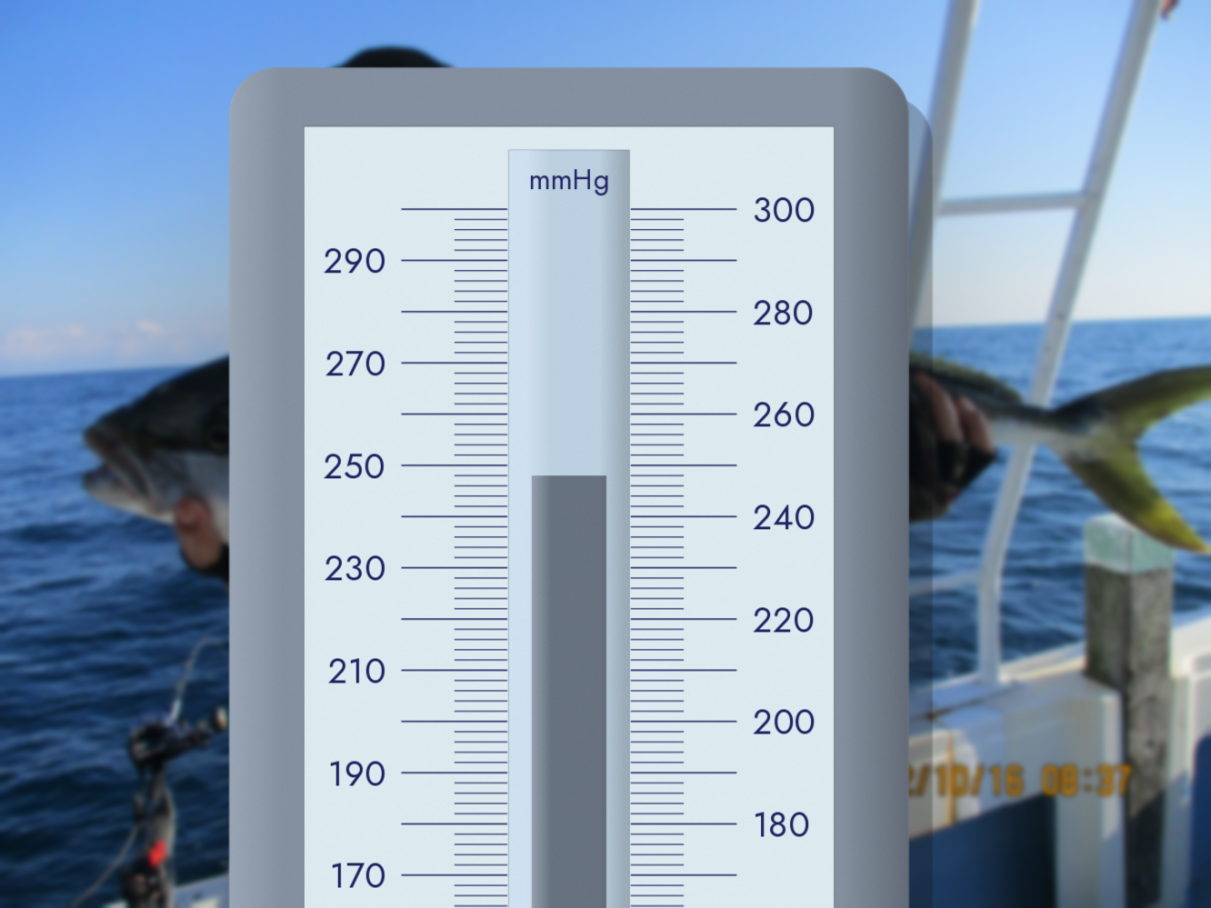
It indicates 248,mmHg
